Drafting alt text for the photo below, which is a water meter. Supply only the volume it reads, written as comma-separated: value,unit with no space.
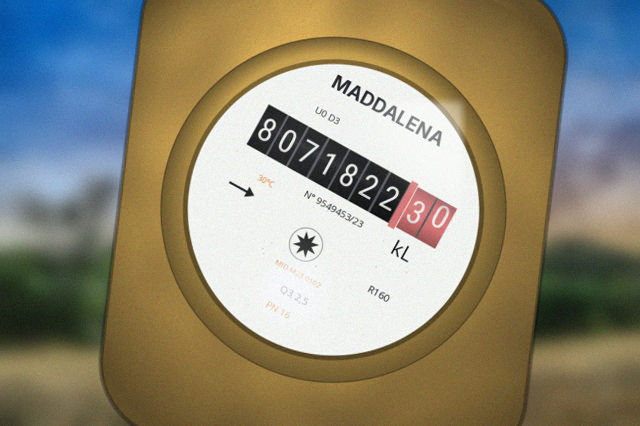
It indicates 8071822.30,kL
